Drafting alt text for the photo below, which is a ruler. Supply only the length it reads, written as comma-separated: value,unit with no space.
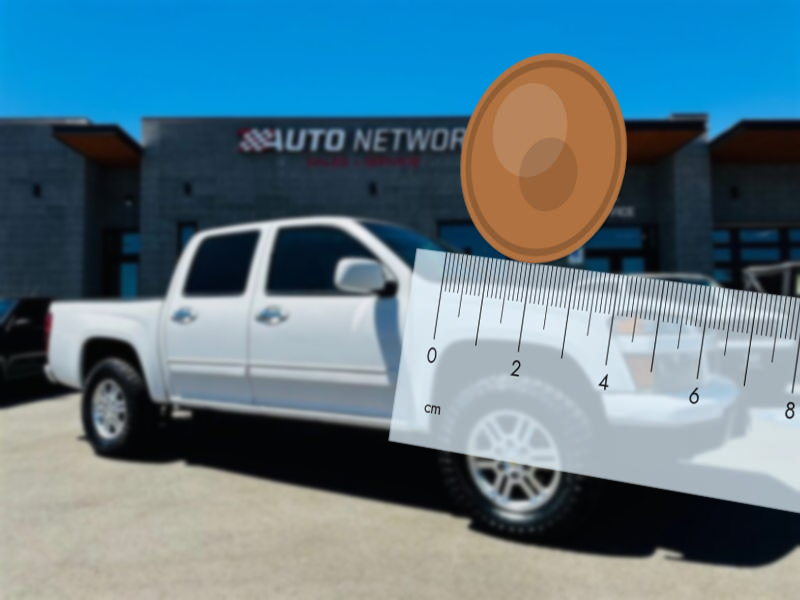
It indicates 3.8,cm
